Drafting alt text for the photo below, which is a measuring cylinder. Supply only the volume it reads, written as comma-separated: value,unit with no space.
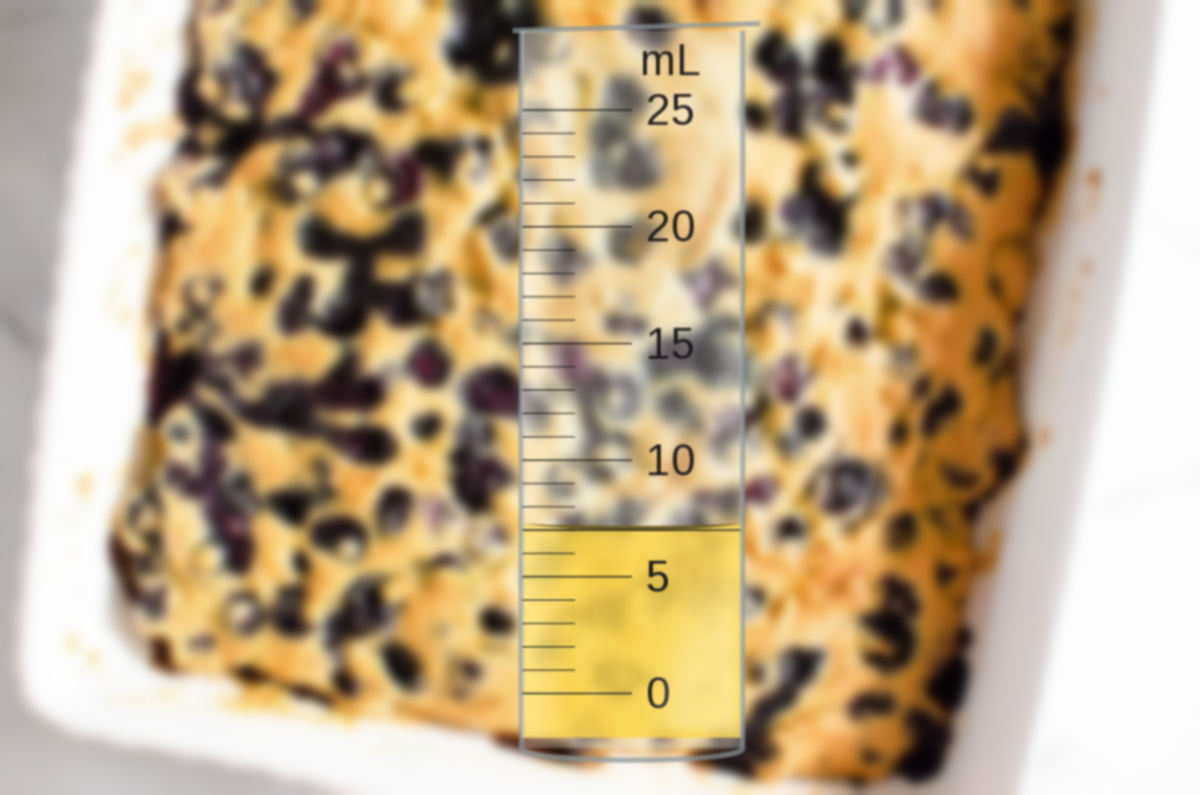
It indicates 7,mL
